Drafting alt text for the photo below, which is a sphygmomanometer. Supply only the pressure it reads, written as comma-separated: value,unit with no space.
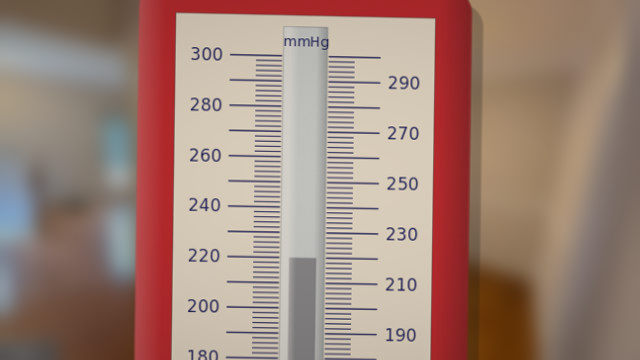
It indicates 220,mmHg
